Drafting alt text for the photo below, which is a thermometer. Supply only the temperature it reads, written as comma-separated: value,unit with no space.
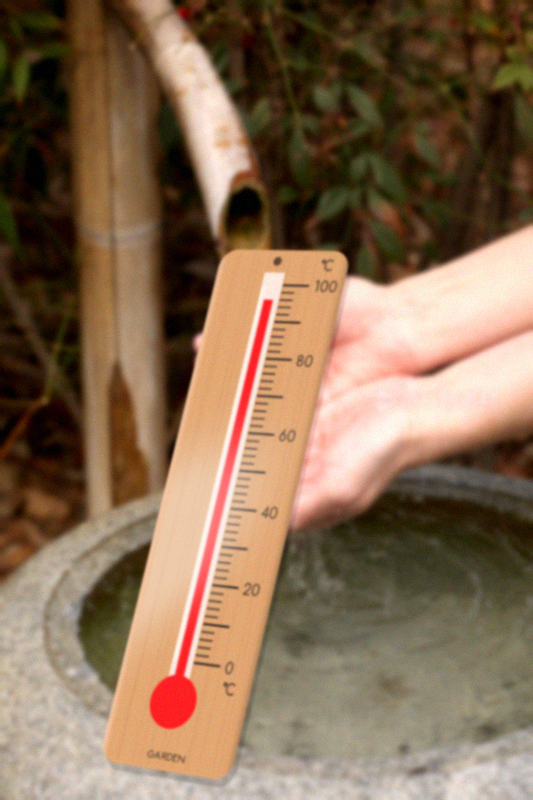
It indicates 96,°C
